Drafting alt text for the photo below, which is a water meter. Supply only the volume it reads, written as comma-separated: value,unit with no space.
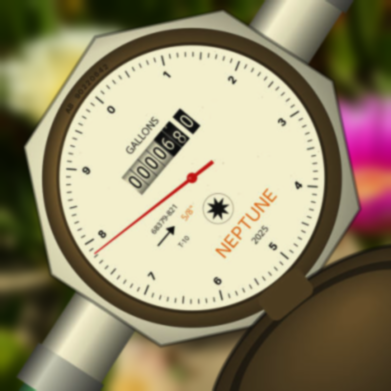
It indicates 677.8,gal
